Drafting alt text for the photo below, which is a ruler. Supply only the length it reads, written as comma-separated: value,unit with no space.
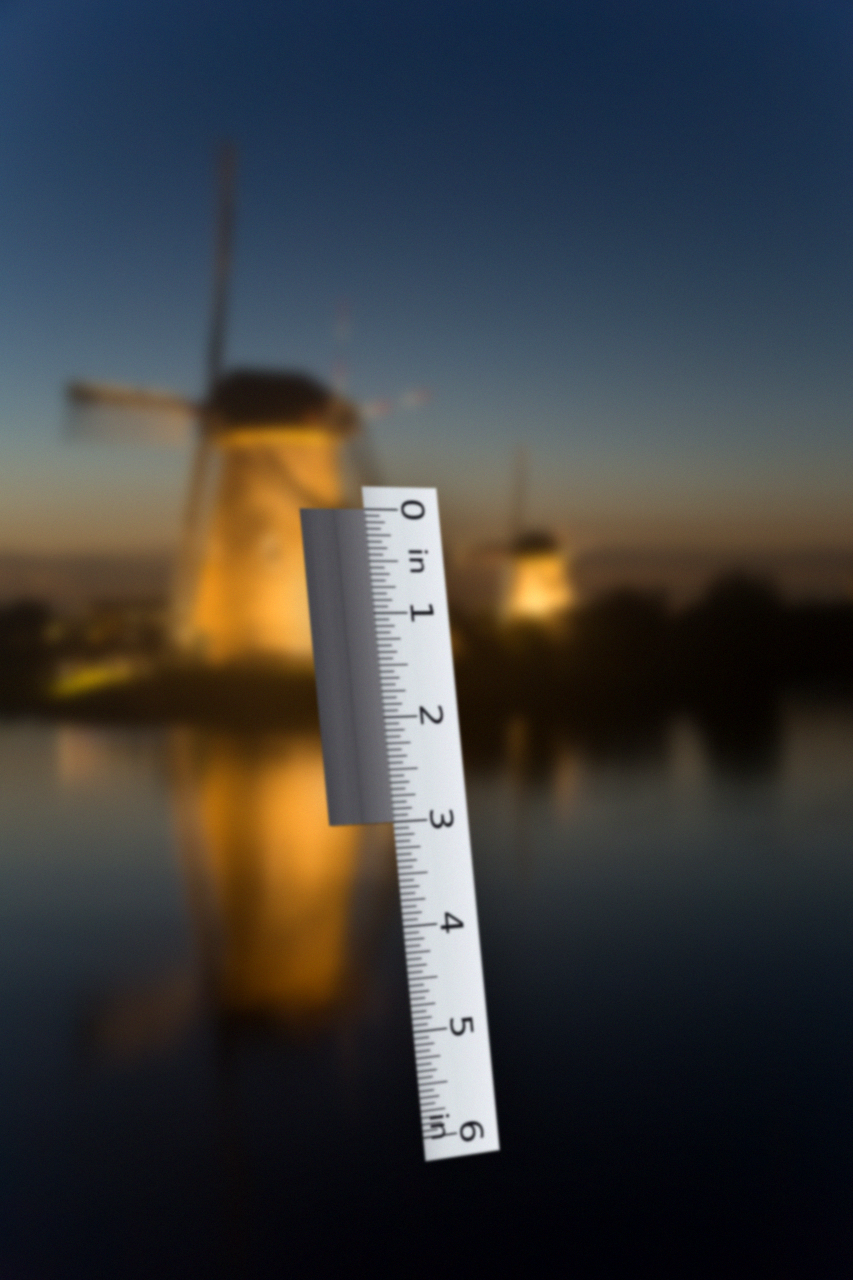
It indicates 3,in
